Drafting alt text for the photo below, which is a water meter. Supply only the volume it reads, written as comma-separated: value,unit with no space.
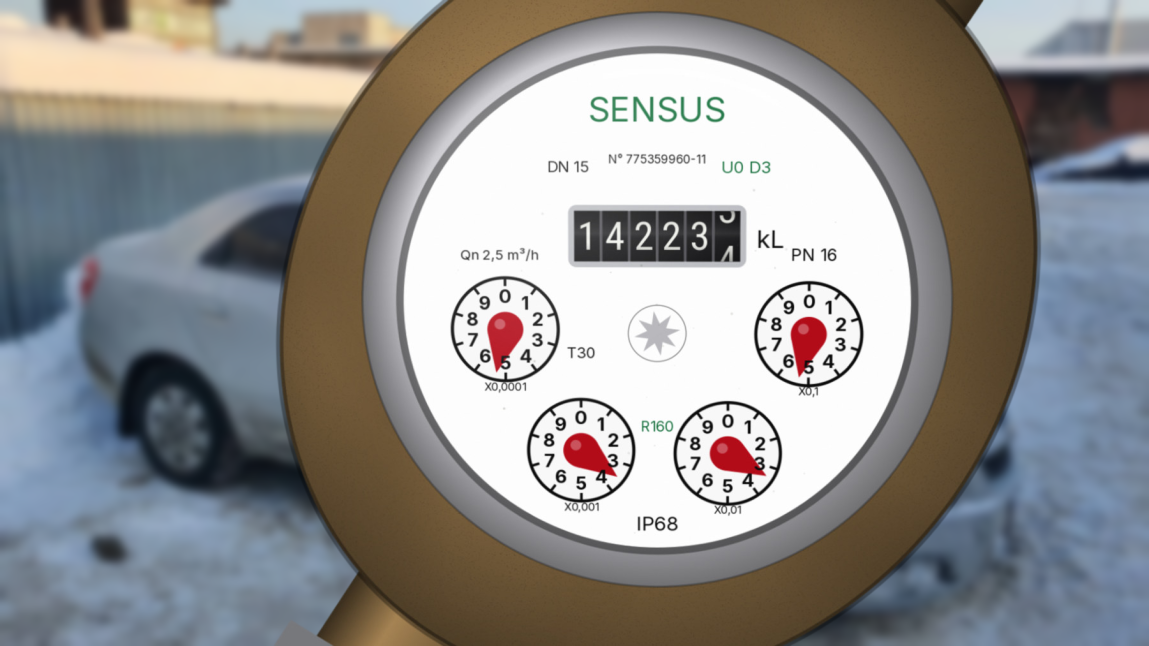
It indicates 142233.5335,kL
